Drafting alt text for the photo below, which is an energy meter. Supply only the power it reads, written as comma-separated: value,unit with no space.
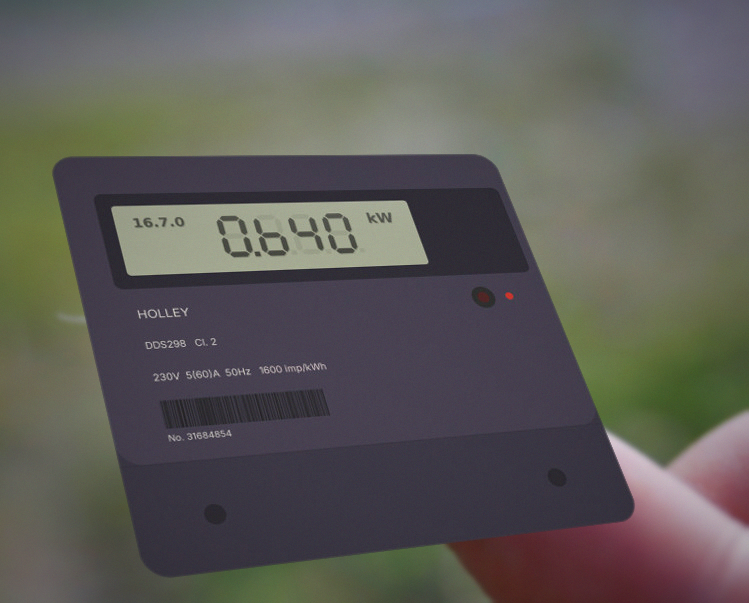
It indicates 0.640,kW
